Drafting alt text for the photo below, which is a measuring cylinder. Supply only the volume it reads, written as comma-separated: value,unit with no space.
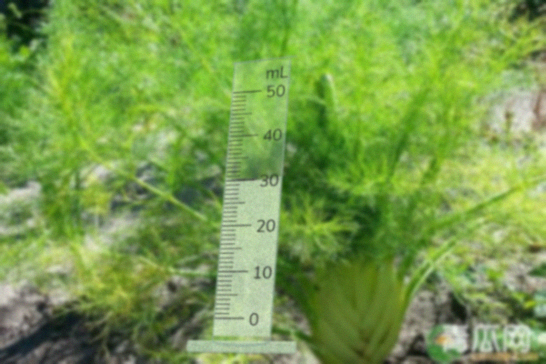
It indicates 30,mL
